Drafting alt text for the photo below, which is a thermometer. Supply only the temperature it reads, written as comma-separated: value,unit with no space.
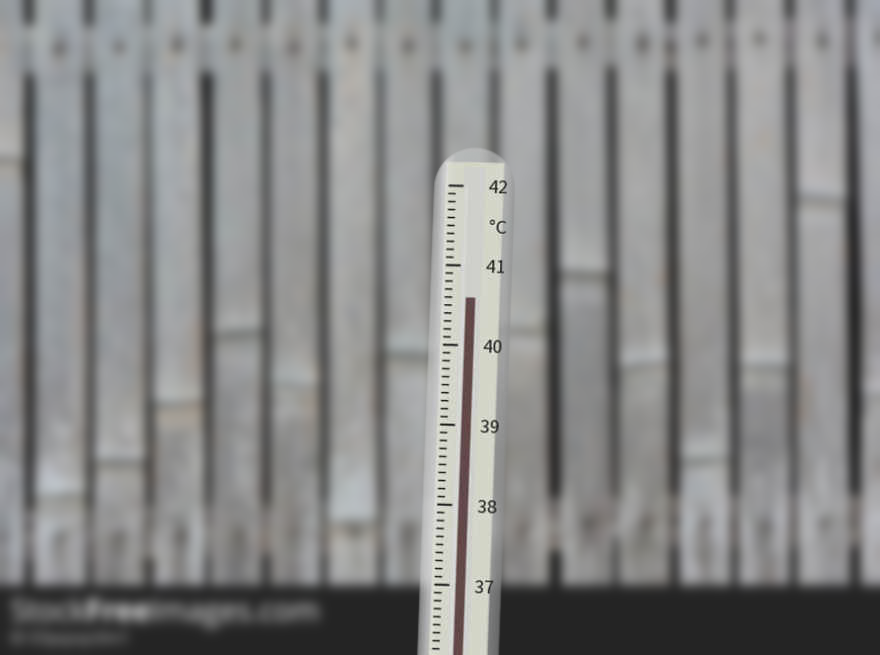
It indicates 40.6,°C
